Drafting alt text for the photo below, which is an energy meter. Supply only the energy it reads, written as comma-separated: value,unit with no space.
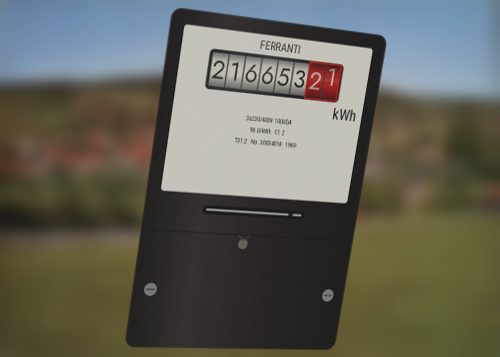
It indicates 216653.21,kWh
